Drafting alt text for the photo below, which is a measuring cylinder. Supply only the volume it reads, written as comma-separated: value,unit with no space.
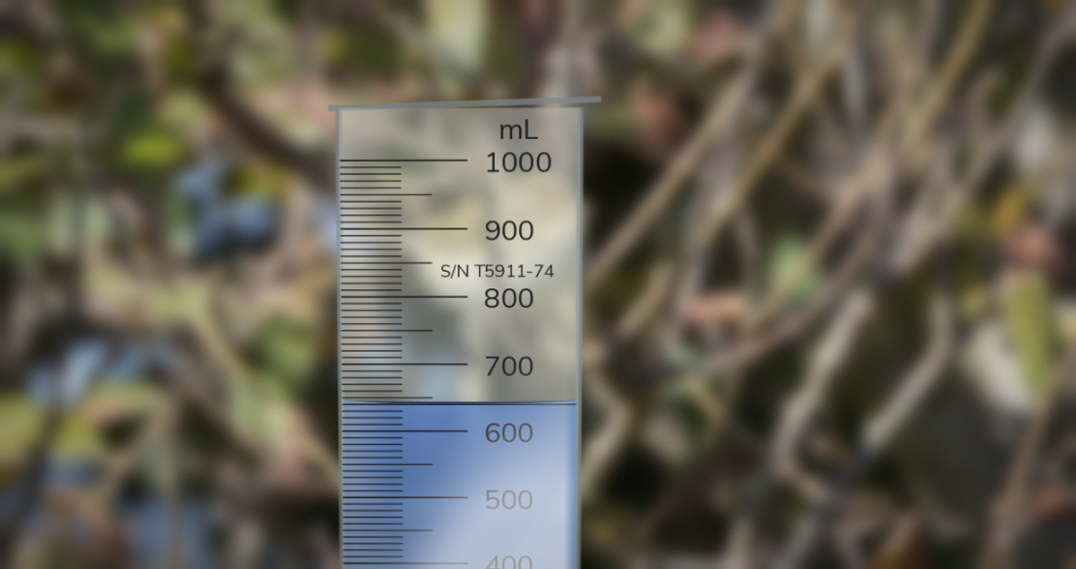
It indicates 640,mL
